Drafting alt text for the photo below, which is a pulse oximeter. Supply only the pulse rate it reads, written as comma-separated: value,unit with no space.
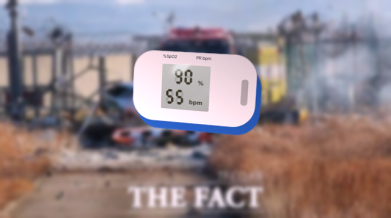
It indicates 55,bpm
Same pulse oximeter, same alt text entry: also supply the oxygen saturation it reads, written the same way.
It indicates 90,%
